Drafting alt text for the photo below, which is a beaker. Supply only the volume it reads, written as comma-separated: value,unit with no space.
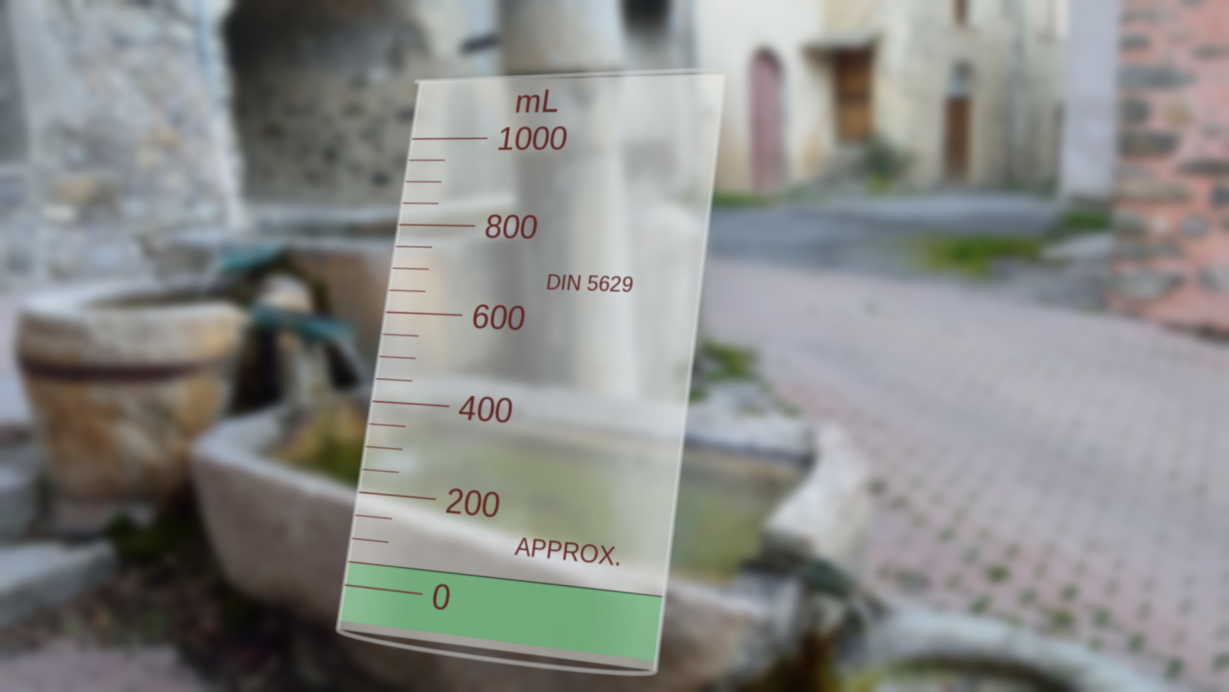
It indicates 50,mL
